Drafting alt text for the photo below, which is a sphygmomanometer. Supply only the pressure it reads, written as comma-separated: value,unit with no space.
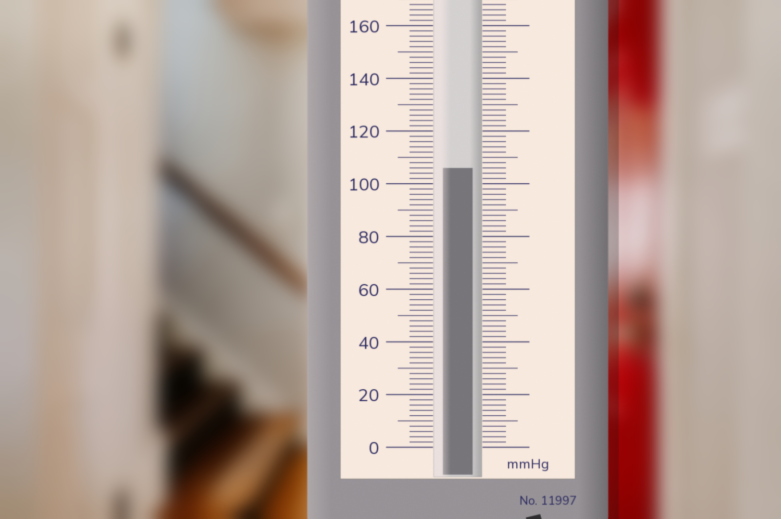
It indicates 106,mmHg
